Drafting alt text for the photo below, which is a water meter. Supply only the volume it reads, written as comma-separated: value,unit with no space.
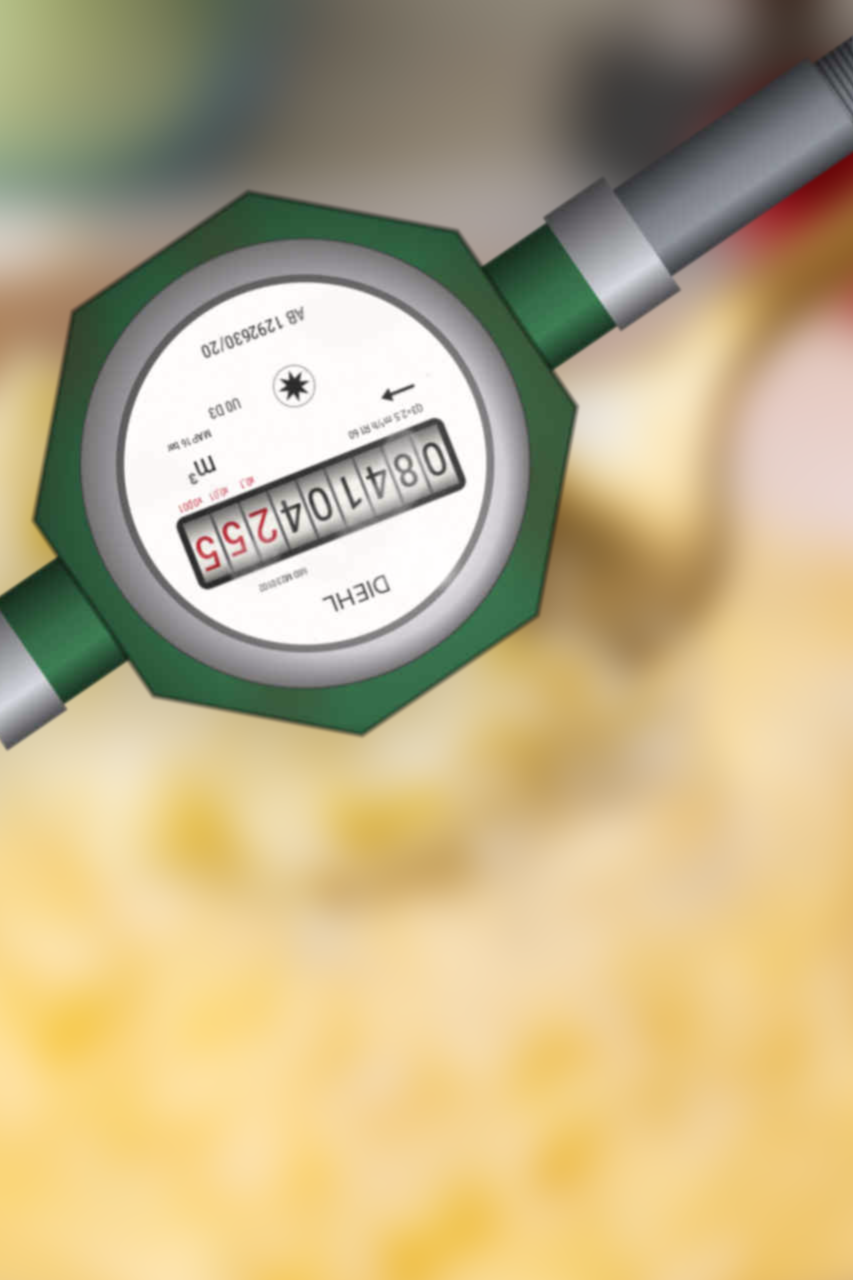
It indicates 84104.255,m³
